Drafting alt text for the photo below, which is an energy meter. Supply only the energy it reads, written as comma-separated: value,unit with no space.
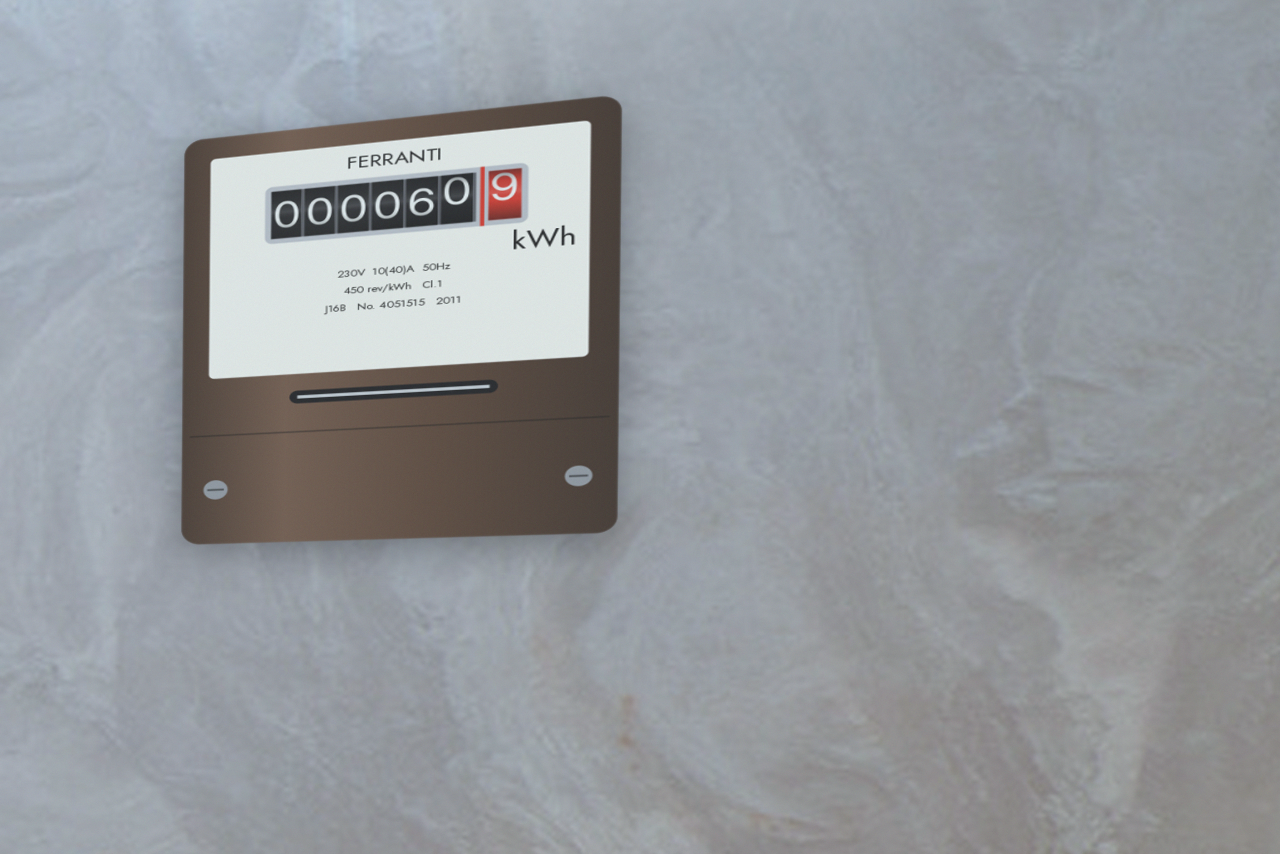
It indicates 60.9,kWh
